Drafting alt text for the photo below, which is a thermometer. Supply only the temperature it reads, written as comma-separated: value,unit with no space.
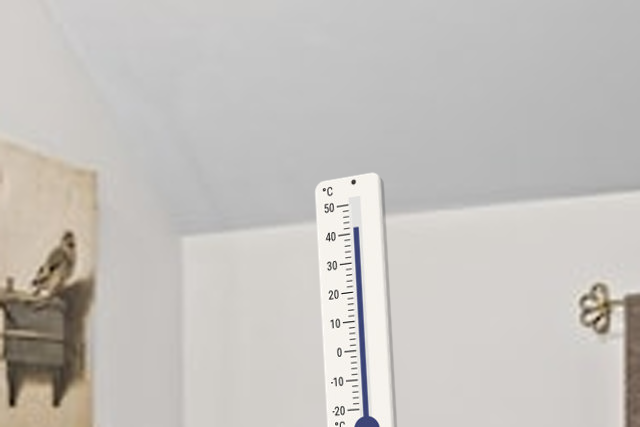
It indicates 42,°C
